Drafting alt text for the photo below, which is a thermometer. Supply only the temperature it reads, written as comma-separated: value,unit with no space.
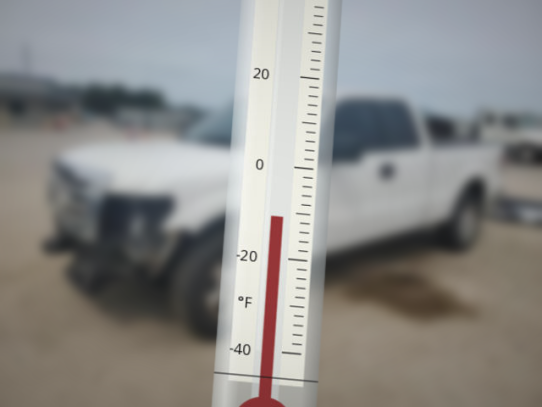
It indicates -11,°F
